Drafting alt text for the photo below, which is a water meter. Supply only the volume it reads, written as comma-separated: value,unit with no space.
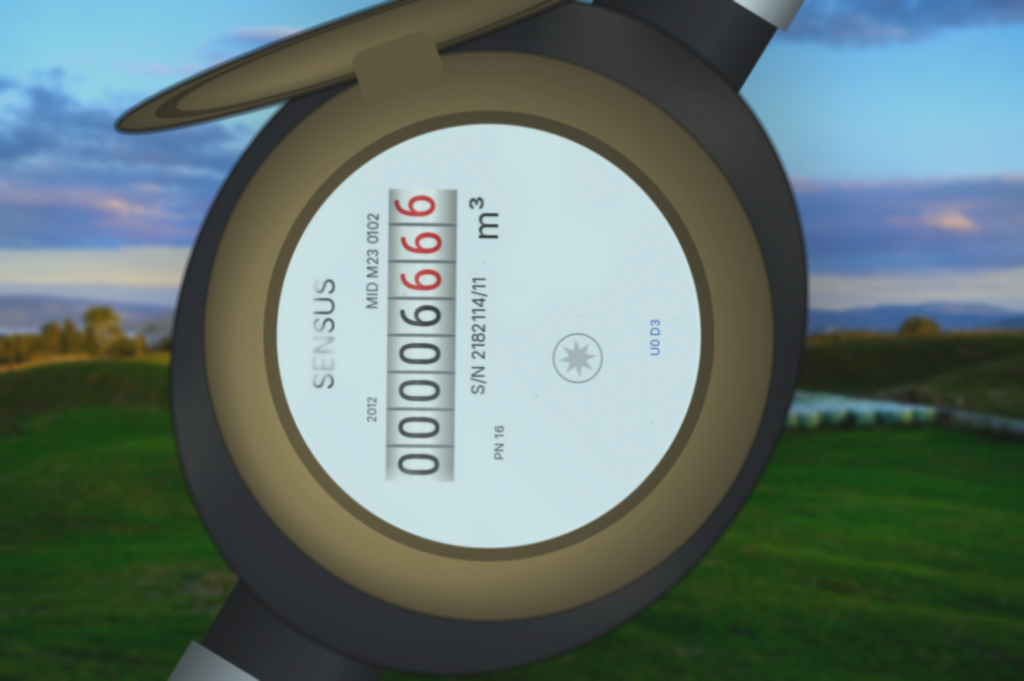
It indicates 6.666,m³
